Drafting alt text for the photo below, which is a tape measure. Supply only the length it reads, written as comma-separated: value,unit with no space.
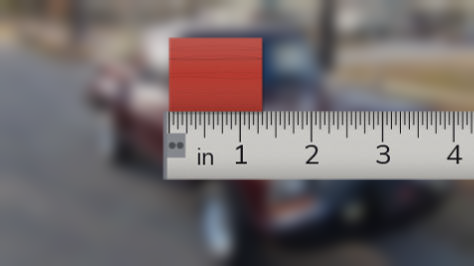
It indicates 1.3125,in
